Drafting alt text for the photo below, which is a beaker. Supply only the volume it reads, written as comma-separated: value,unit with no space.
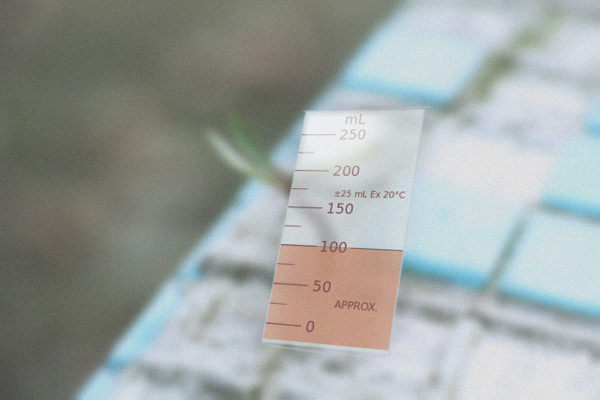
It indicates 100,mL
